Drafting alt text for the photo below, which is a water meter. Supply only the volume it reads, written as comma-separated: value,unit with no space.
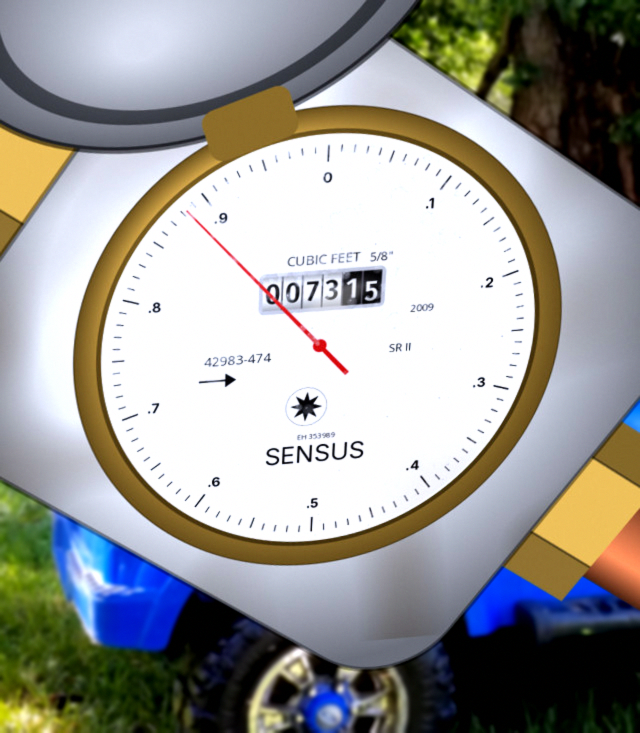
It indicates 7314.88,ft³
